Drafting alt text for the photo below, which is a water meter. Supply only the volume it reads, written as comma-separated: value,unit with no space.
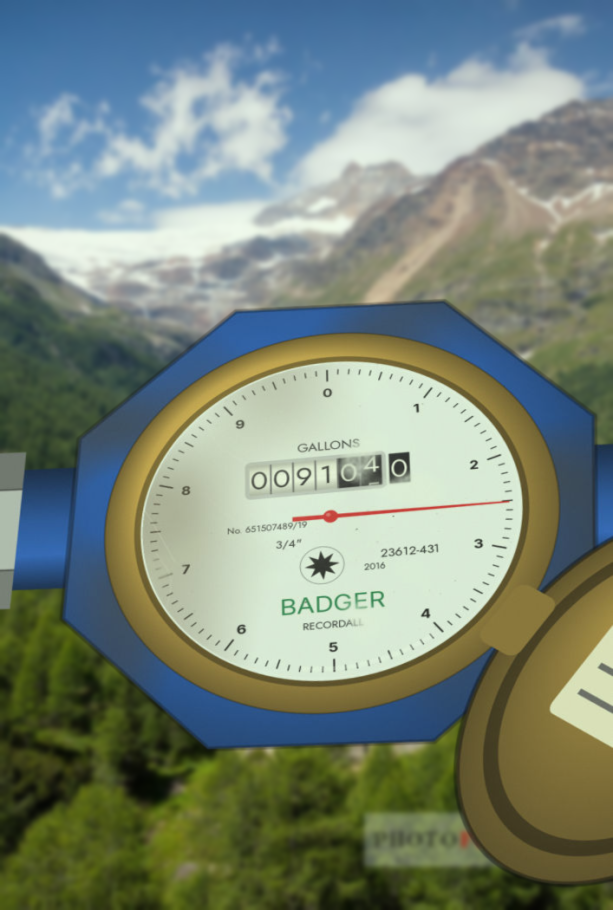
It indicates 91042.5,gal
